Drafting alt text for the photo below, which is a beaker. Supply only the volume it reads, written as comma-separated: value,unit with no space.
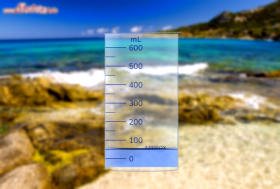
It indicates 50,mL
